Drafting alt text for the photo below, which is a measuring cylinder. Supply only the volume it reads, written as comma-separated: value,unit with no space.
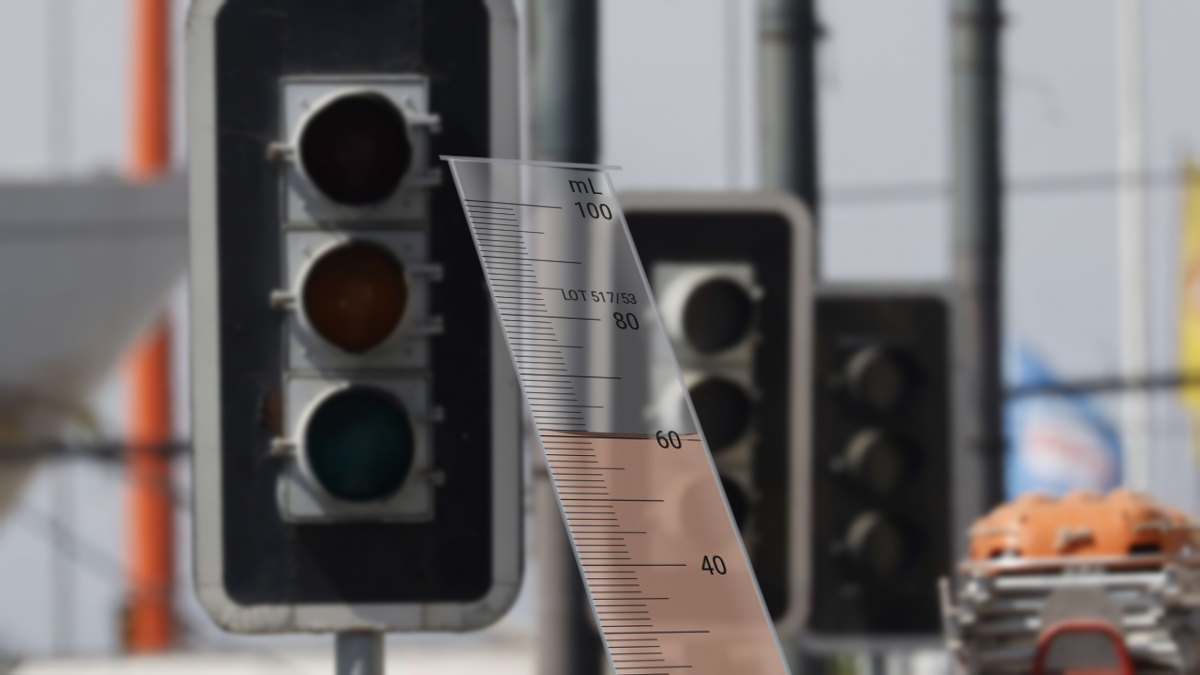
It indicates 60,mL
